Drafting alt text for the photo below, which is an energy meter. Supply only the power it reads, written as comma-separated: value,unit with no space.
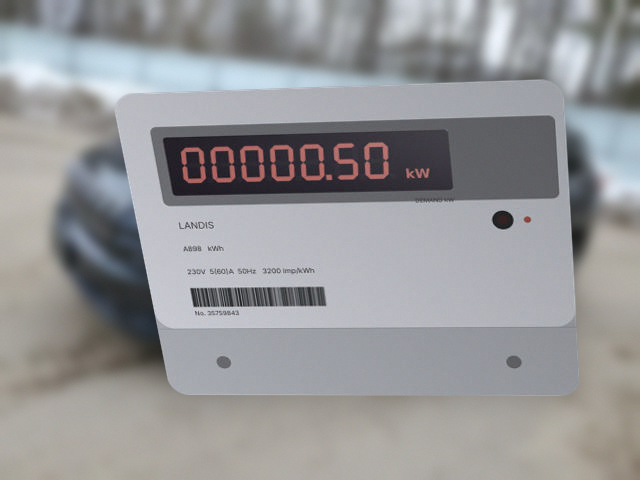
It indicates 0.50,kW
